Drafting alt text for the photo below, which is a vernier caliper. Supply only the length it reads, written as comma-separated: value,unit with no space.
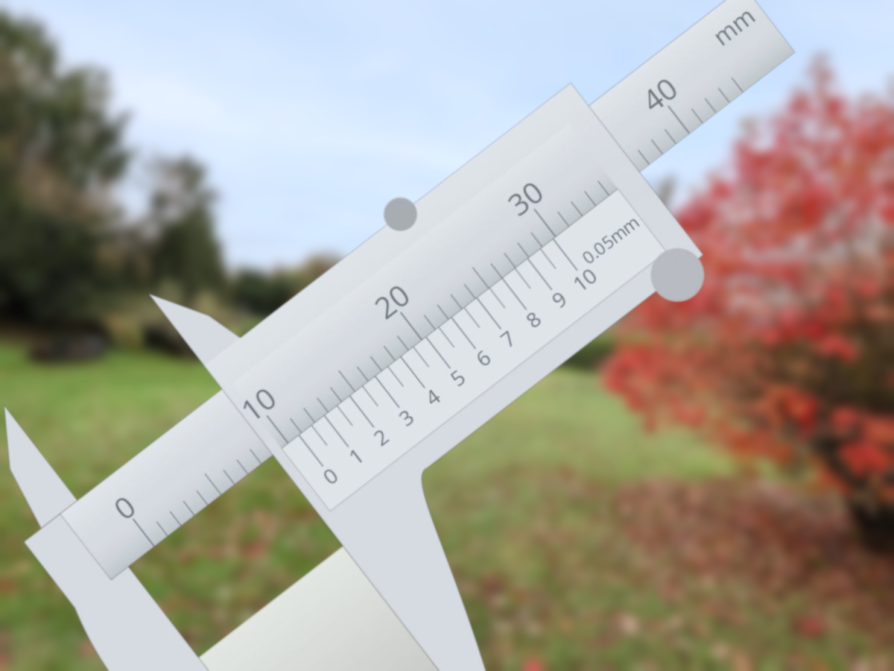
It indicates 10.8,mm
